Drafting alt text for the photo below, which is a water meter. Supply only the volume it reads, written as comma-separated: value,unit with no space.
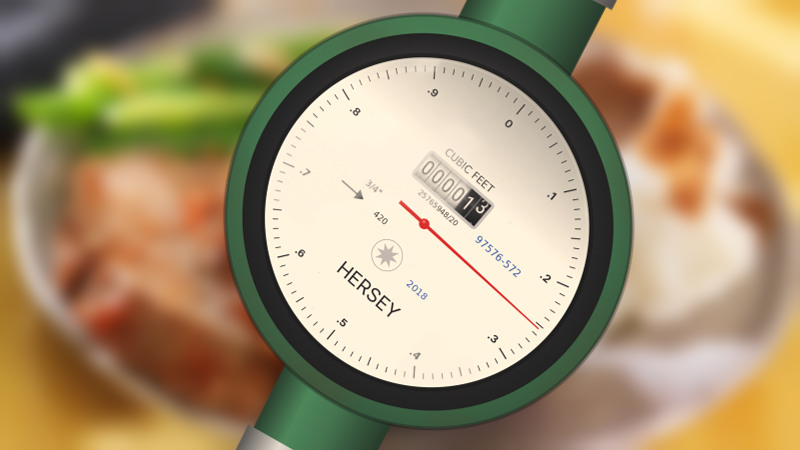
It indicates 13.25,ft³
